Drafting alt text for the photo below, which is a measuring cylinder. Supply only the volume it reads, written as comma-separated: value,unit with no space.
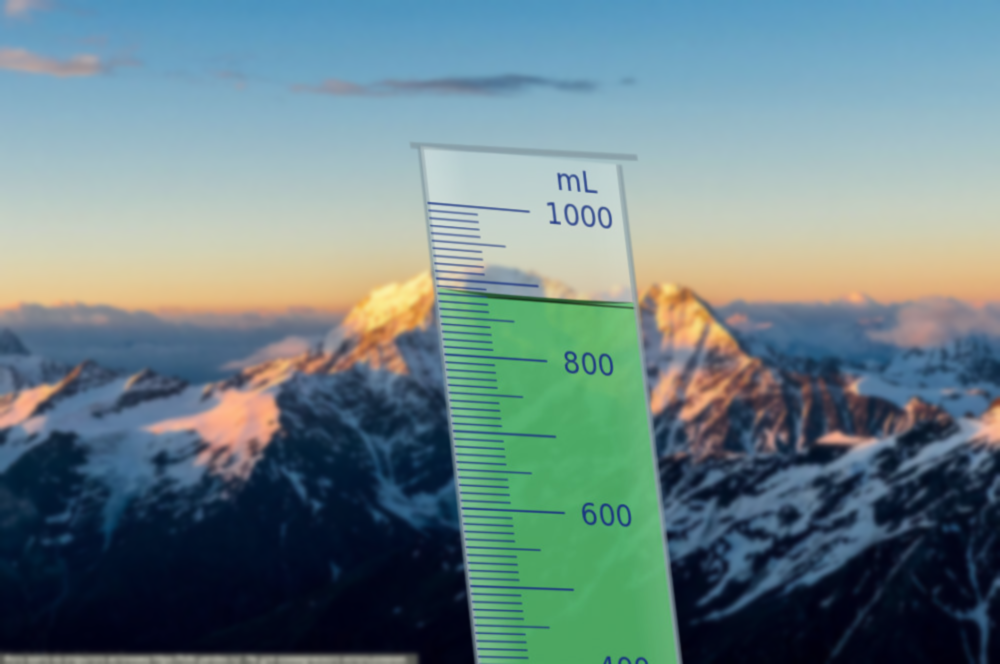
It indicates 880,mL
